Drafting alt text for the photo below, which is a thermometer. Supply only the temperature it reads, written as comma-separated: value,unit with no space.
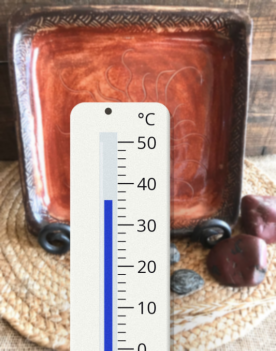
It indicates 36,°C
